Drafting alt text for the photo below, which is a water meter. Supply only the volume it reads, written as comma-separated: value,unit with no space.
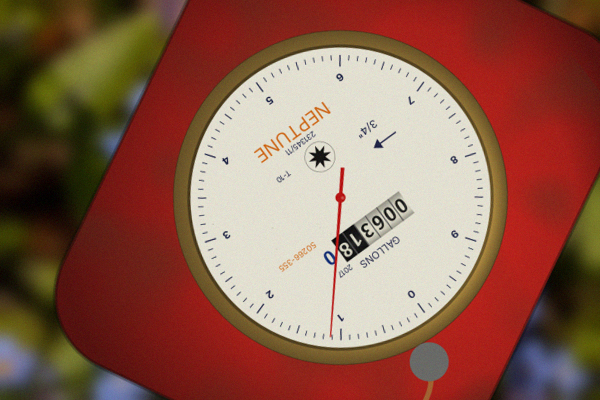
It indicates 63181.1,gal
